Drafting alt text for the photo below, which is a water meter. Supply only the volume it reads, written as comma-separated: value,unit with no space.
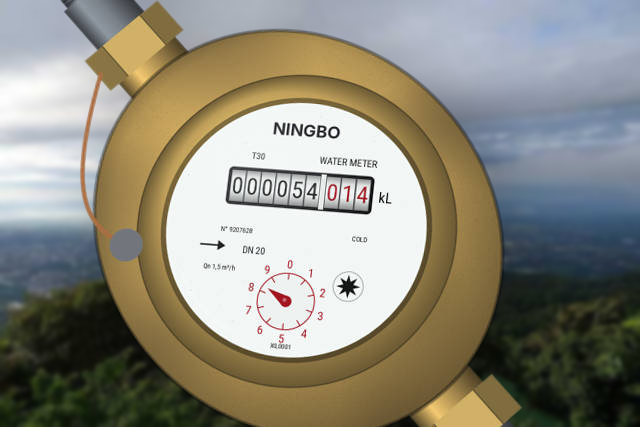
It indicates 54.0148,kL
